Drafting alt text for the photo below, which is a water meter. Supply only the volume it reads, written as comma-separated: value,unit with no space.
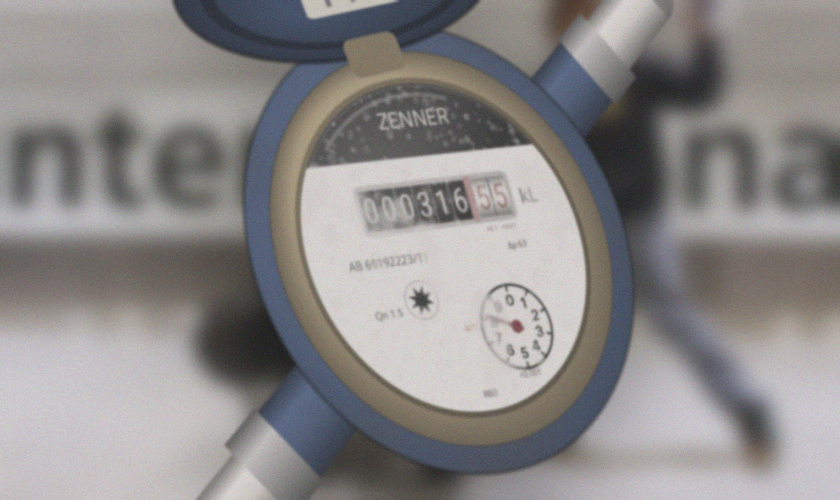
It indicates 316.558,kL
